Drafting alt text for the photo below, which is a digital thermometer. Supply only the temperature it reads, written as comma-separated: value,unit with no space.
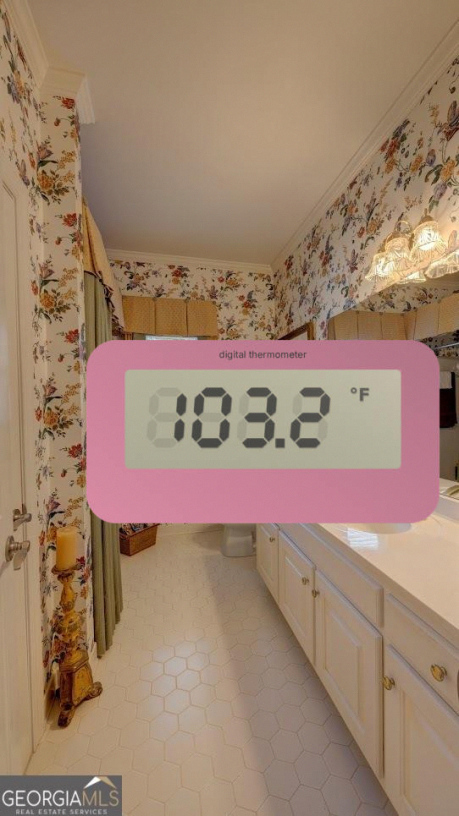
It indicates 103.2,°F
